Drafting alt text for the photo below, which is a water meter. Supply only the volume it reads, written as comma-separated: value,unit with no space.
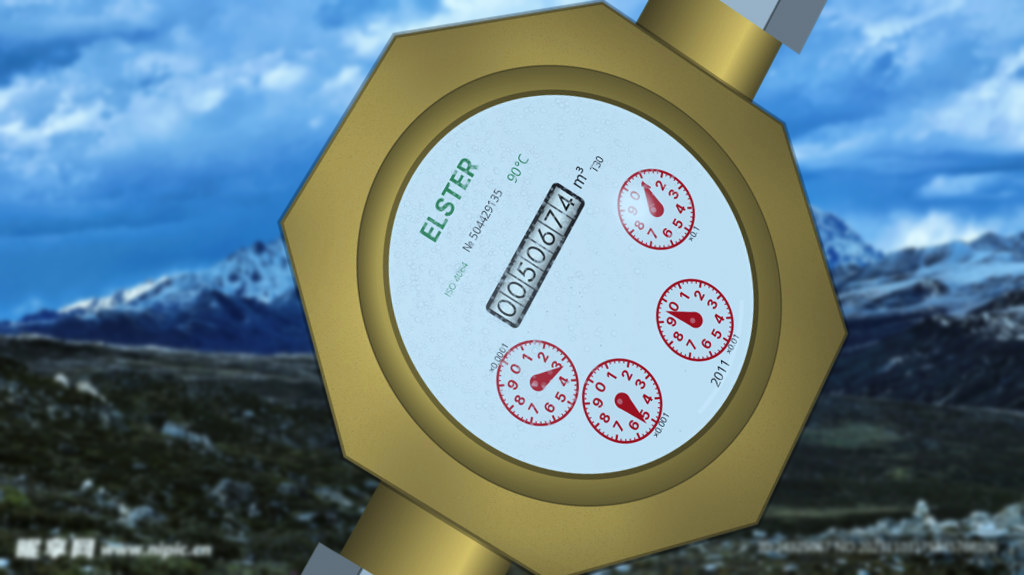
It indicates 50674.0953,m³
